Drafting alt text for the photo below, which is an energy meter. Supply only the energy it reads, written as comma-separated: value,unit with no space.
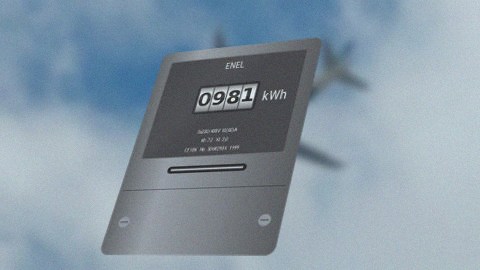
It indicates 981,kWh
